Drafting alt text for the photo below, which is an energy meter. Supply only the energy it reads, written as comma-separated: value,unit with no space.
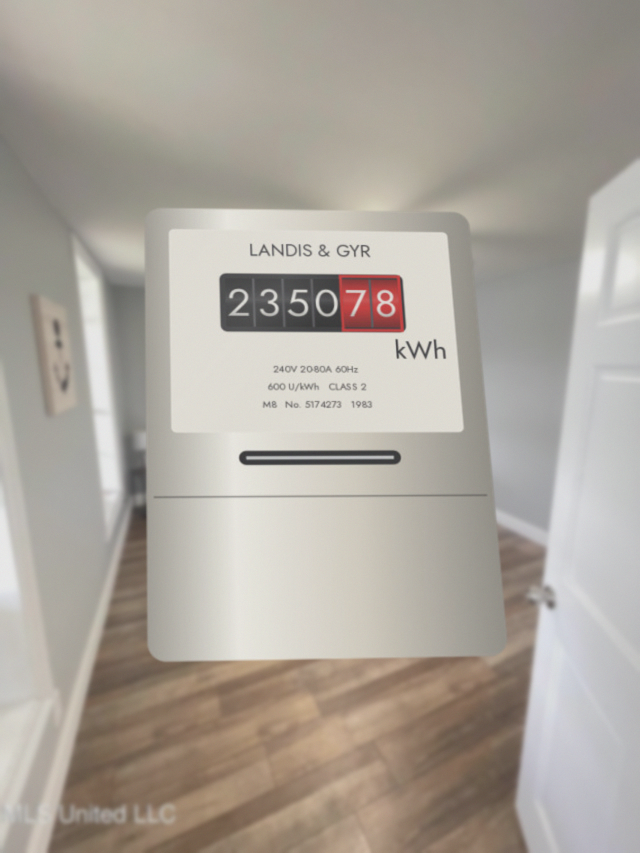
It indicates 2350.78,kWh
